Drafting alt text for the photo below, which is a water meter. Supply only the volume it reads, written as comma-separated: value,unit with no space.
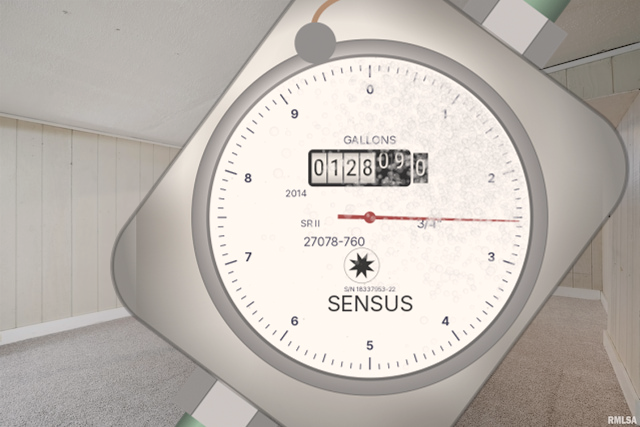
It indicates 128092.5,gal
